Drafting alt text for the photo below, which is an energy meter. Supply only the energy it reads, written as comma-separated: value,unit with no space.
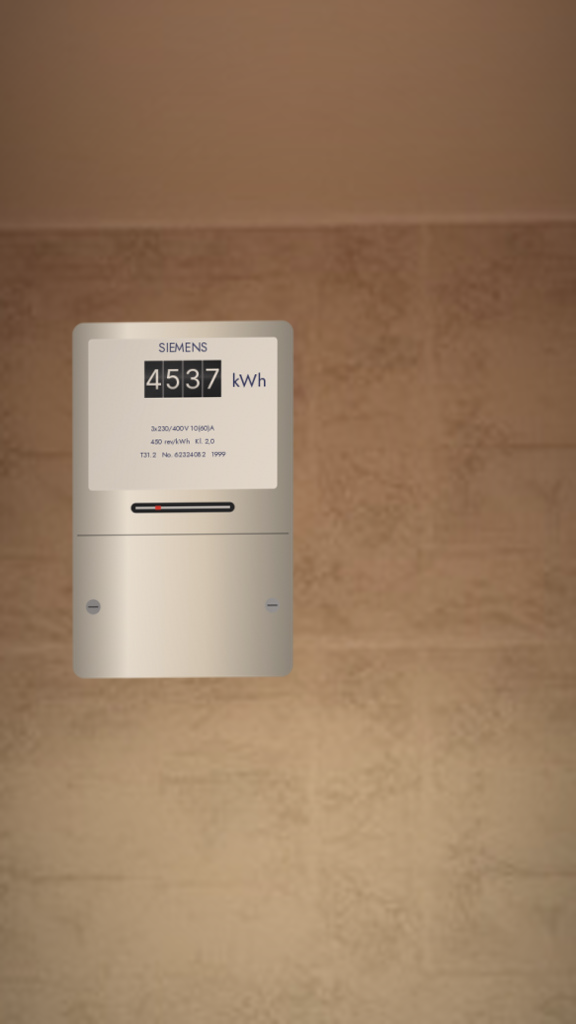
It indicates 4537,kWh
